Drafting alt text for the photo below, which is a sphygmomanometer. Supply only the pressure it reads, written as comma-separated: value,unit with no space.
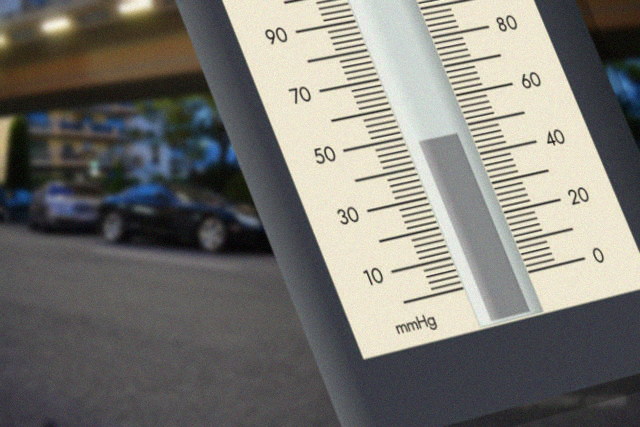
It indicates 48,mmHg
